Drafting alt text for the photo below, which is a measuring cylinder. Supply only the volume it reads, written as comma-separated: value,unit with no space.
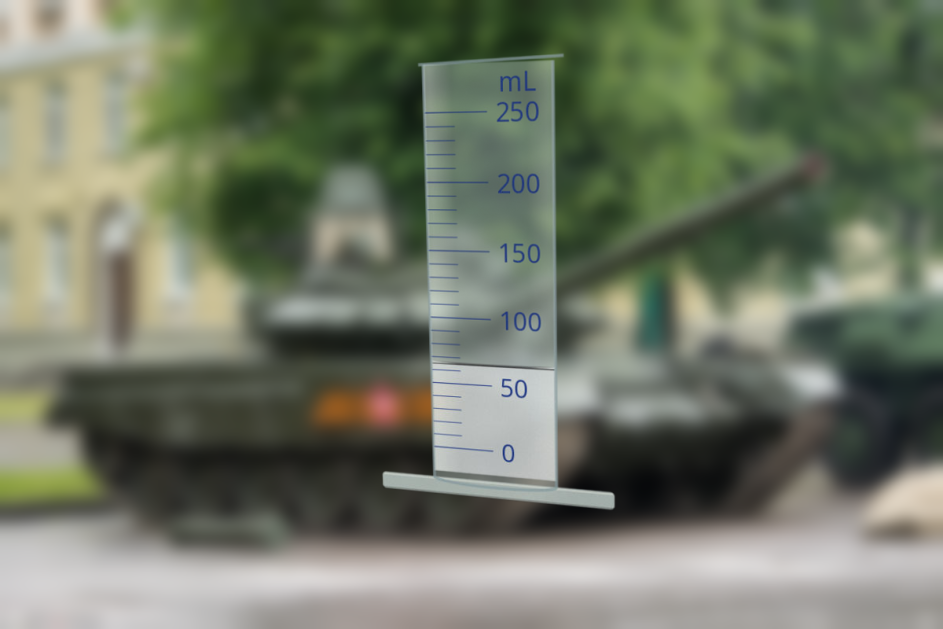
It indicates 65,mL
